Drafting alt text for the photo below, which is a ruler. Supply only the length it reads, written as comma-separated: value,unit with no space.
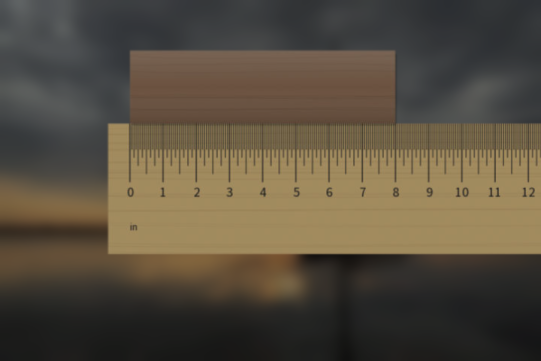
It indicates 8,in
